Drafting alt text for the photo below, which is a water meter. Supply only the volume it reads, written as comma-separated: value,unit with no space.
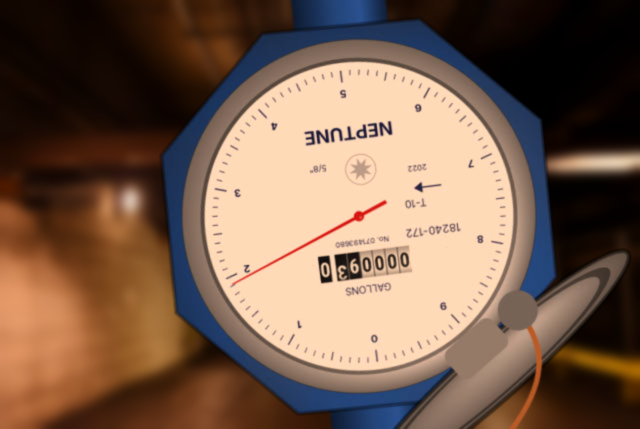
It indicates 931.9,gal
